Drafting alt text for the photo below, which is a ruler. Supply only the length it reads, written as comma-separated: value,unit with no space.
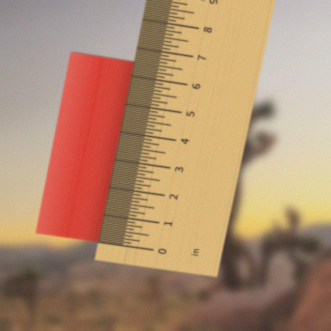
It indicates 6.5,in
